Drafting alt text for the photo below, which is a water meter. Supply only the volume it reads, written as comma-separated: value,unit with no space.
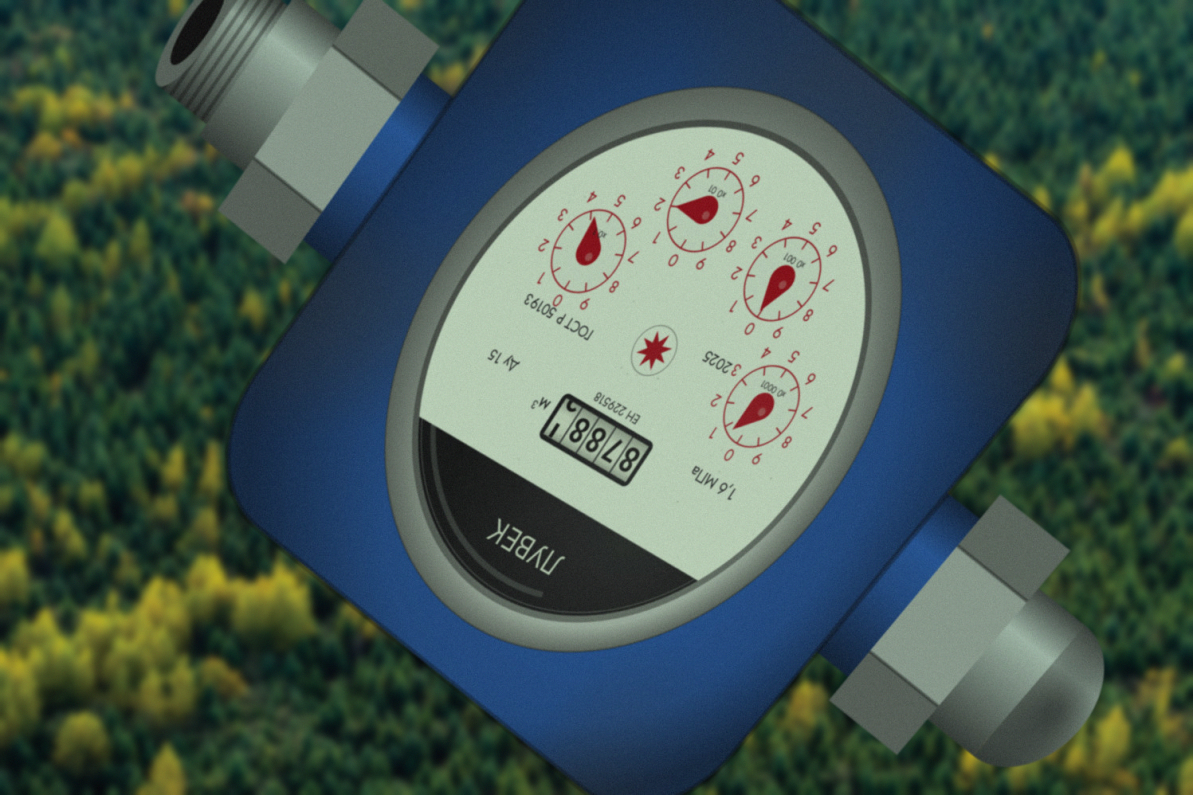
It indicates 87881.4200,m³
